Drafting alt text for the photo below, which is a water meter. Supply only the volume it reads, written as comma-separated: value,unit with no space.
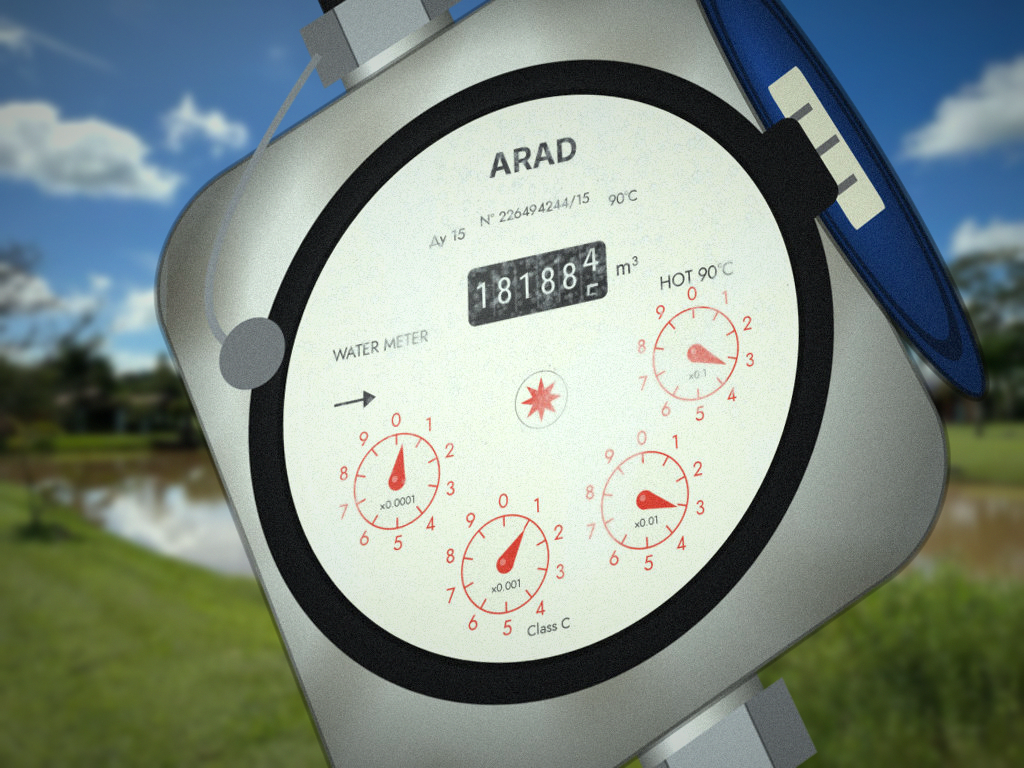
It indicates 181884.3310,m³
